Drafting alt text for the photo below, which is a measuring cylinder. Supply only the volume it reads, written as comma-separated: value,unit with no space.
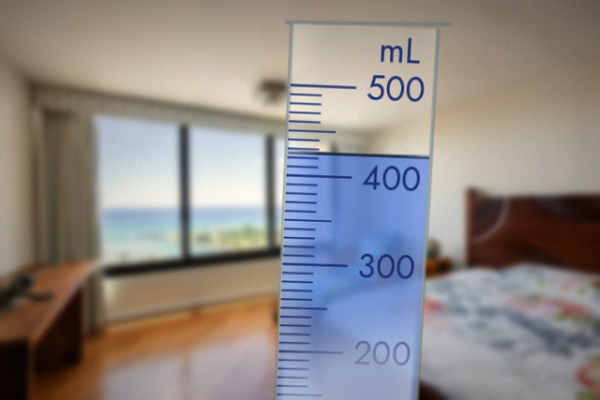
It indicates 425,mL
